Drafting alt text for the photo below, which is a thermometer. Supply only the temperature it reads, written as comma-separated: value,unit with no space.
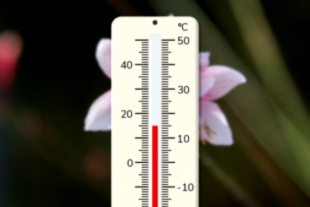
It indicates 15,°C
